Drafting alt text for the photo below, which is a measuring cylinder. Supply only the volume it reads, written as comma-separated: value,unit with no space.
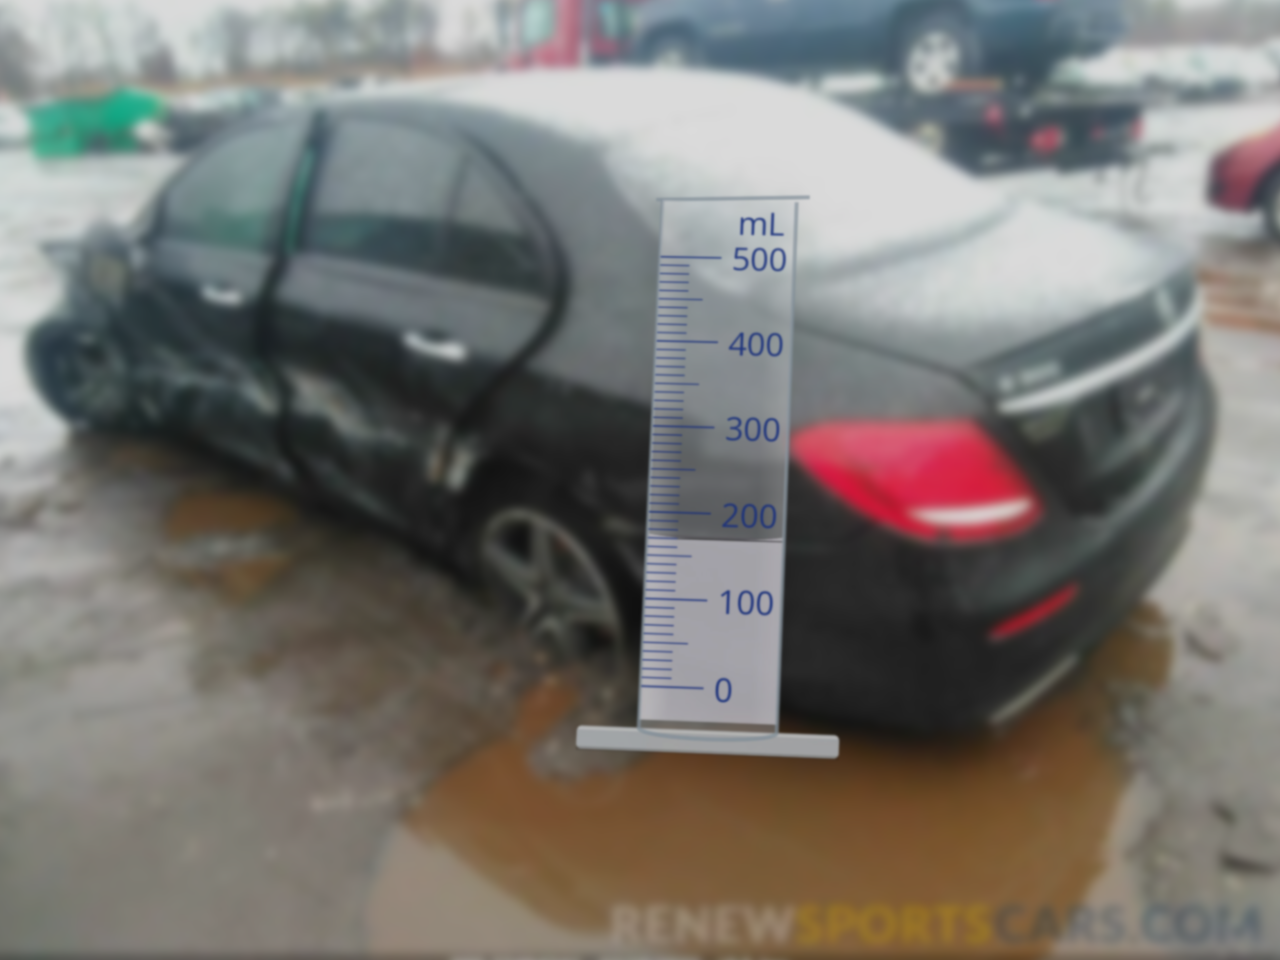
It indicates 170,mL
